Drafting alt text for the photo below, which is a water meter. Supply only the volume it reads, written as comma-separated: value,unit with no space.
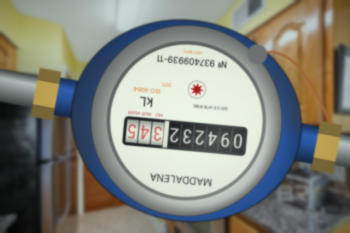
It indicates 94232.345,kL
